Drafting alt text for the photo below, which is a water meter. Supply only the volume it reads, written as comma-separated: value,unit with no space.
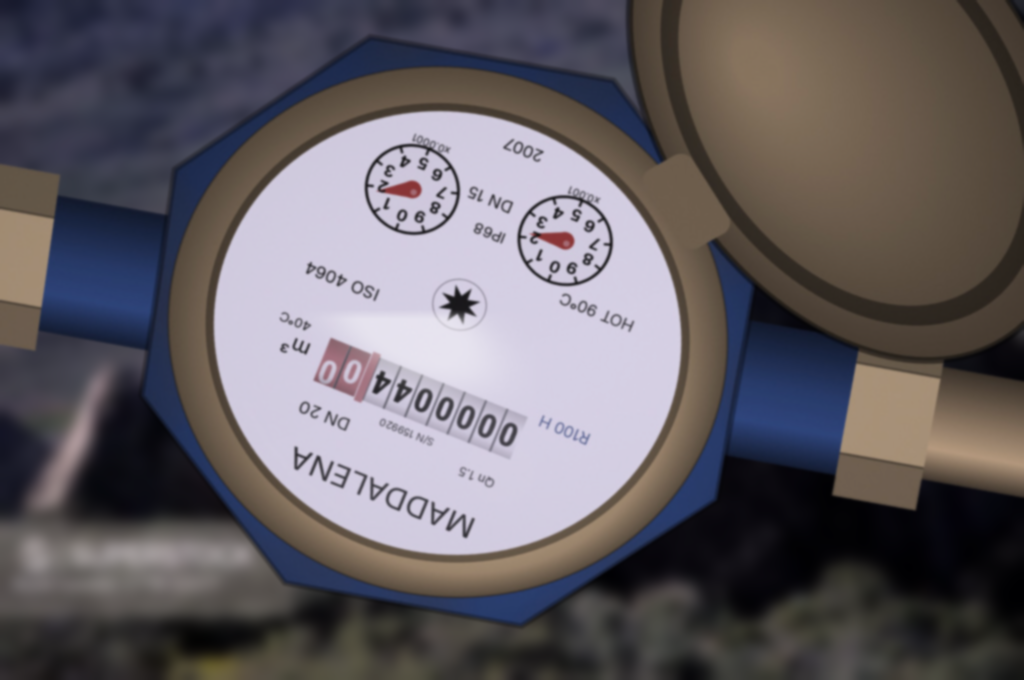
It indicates 44.0021,m³
